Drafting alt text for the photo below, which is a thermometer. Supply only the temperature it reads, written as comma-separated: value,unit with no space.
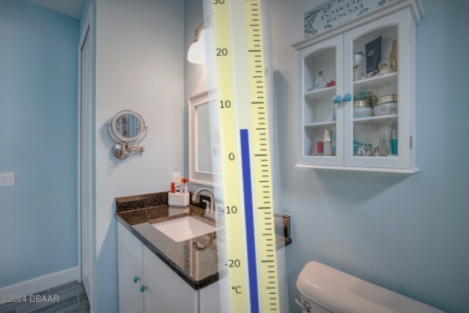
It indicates 5,°C
